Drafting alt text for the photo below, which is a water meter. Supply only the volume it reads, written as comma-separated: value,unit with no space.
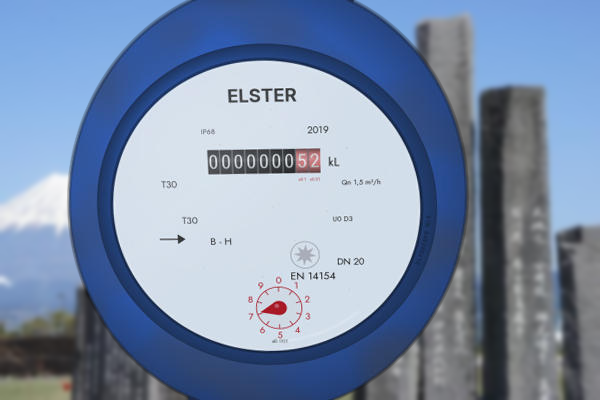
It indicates 0.527,kL
